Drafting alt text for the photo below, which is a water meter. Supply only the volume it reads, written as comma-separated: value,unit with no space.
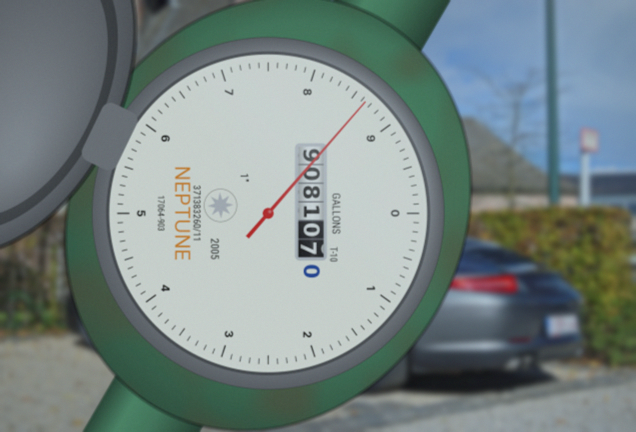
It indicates 9081068.6,gal
